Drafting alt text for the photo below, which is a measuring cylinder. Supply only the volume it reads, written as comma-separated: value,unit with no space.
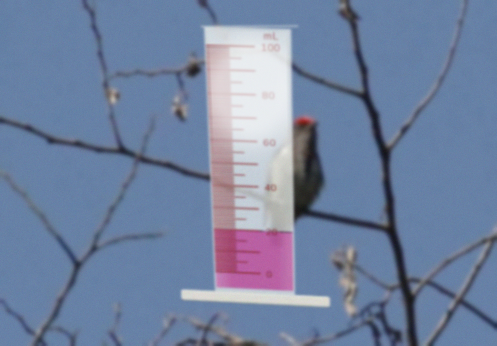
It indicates 20,mL
